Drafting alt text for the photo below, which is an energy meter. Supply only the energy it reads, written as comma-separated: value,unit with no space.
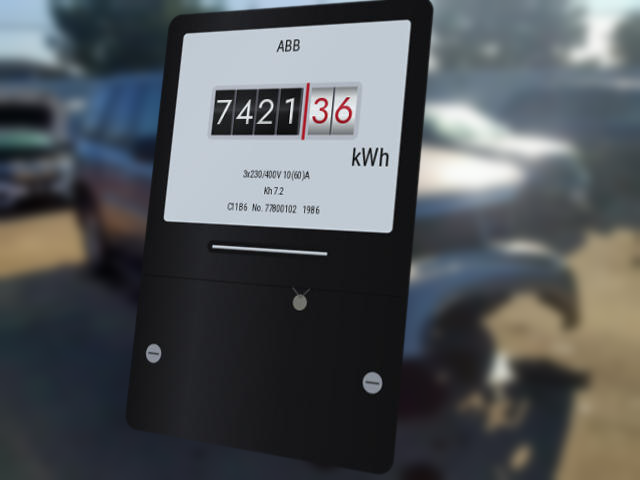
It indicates 7421.36,kWh
